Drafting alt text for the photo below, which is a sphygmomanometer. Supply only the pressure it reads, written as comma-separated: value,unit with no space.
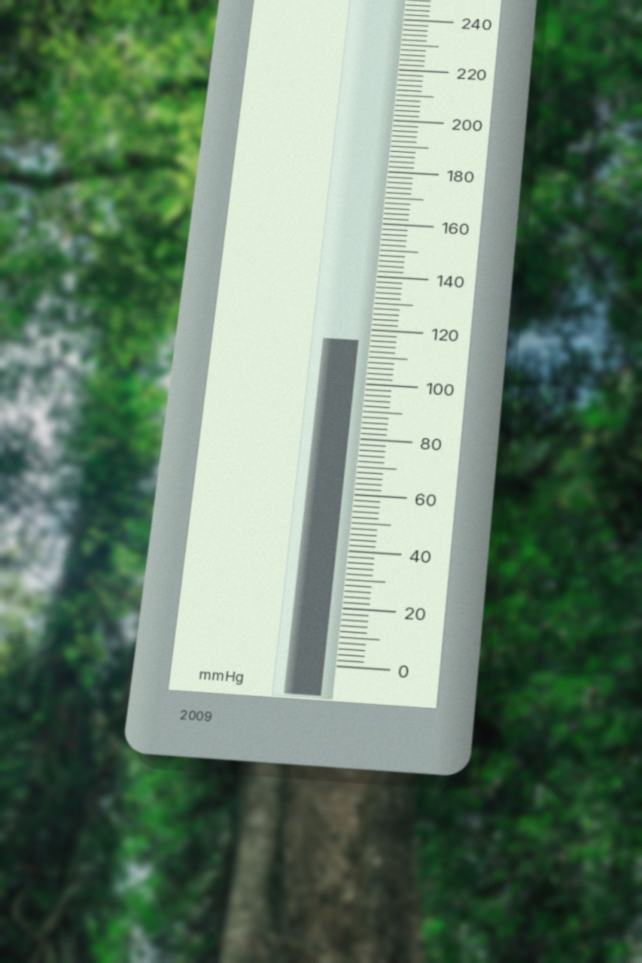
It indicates 116,mmHg
